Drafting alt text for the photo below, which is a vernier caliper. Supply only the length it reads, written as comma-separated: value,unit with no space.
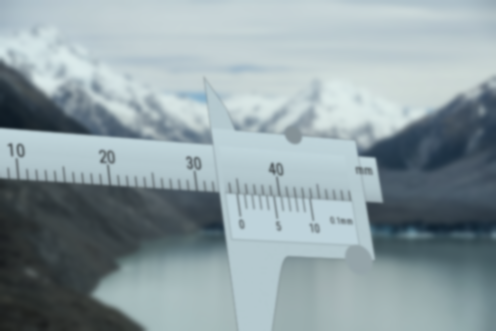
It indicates 34.8,mm
